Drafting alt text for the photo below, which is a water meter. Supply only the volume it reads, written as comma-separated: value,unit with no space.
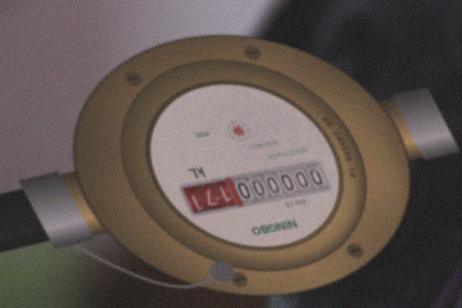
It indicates 0.171,kL
